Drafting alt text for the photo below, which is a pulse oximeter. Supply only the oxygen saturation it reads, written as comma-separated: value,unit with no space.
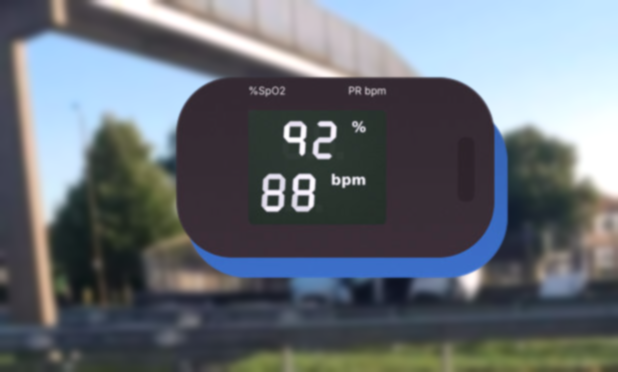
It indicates 92,%
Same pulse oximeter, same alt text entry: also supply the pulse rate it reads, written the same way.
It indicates 88,bpm
